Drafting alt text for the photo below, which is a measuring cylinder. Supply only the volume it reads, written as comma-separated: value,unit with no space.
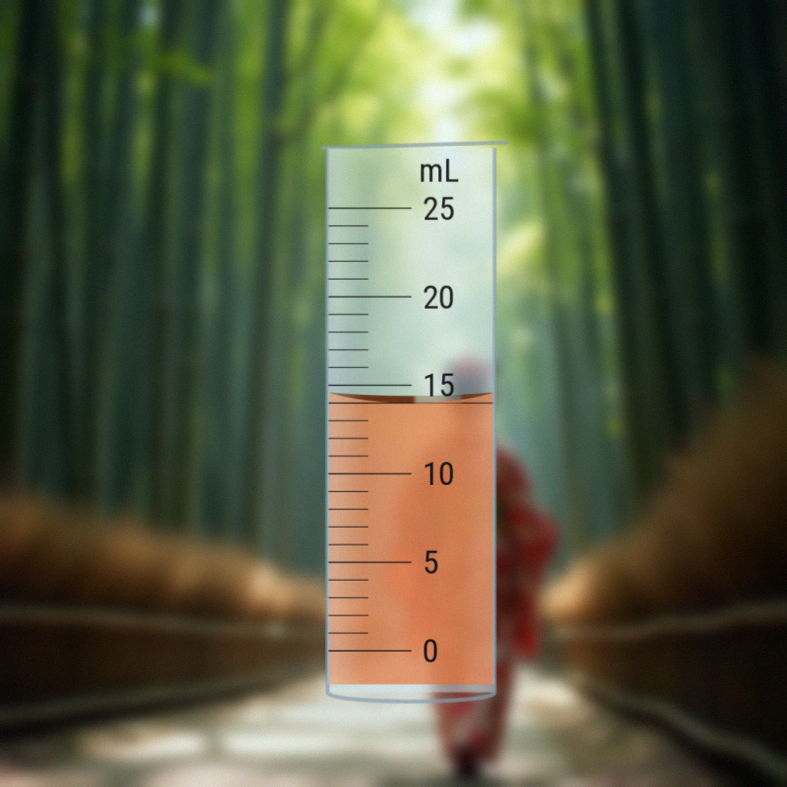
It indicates 14,mL
